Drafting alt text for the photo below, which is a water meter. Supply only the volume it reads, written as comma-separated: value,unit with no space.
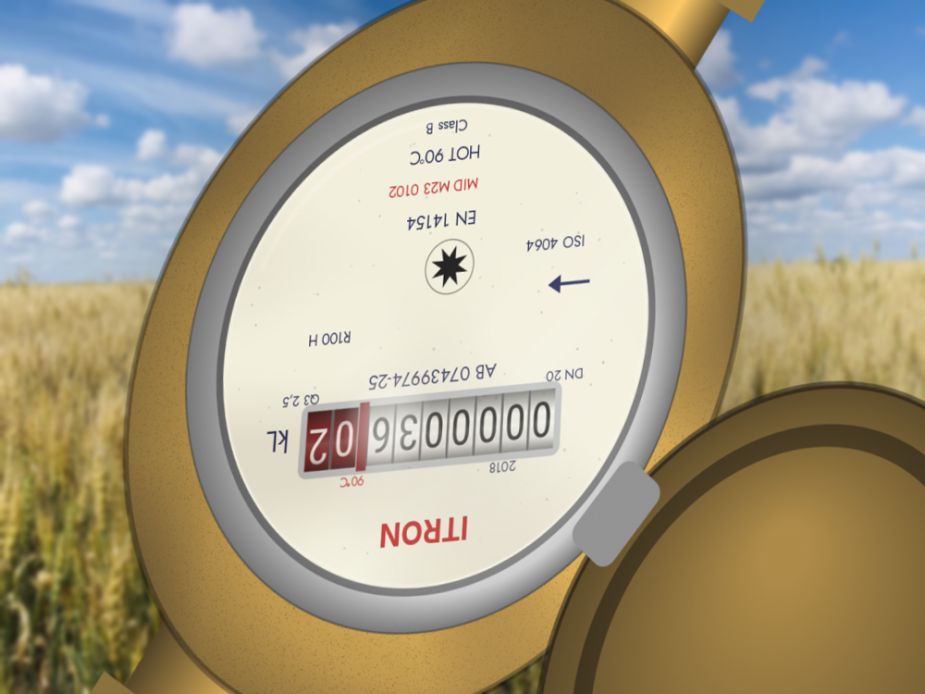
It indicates 36.02,kL
